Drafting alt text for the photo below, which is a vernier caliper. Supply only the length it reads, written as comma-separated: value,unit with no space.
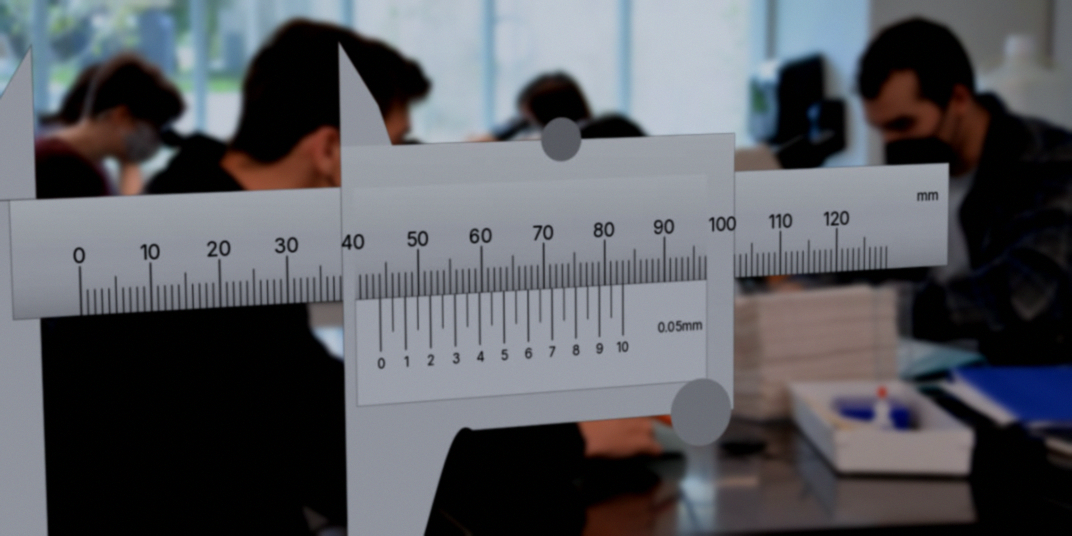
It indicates 44.0,mm
